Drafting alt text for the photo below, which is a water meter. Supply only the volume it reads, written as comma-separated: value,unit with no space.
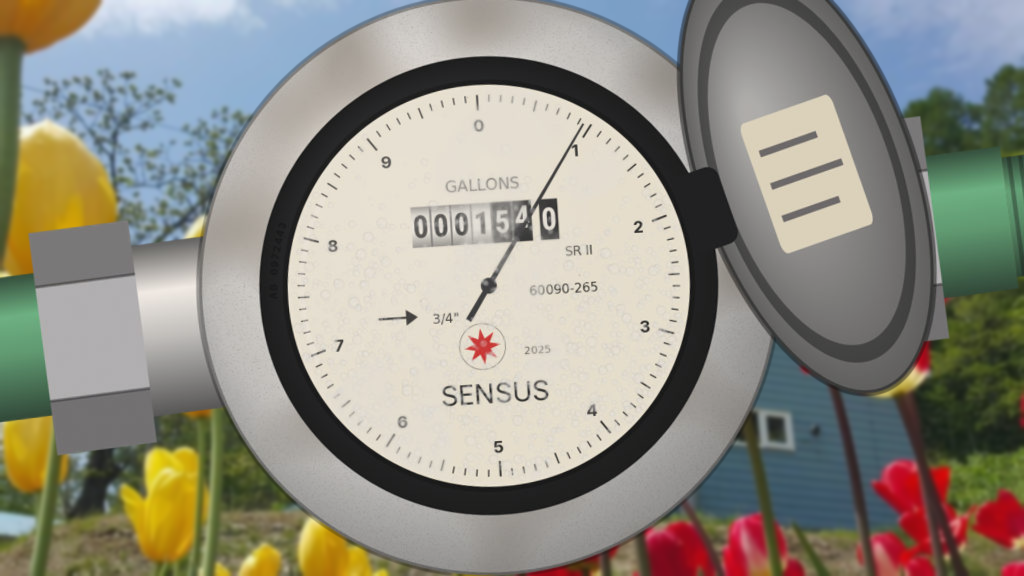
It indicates 1540.9,gal
